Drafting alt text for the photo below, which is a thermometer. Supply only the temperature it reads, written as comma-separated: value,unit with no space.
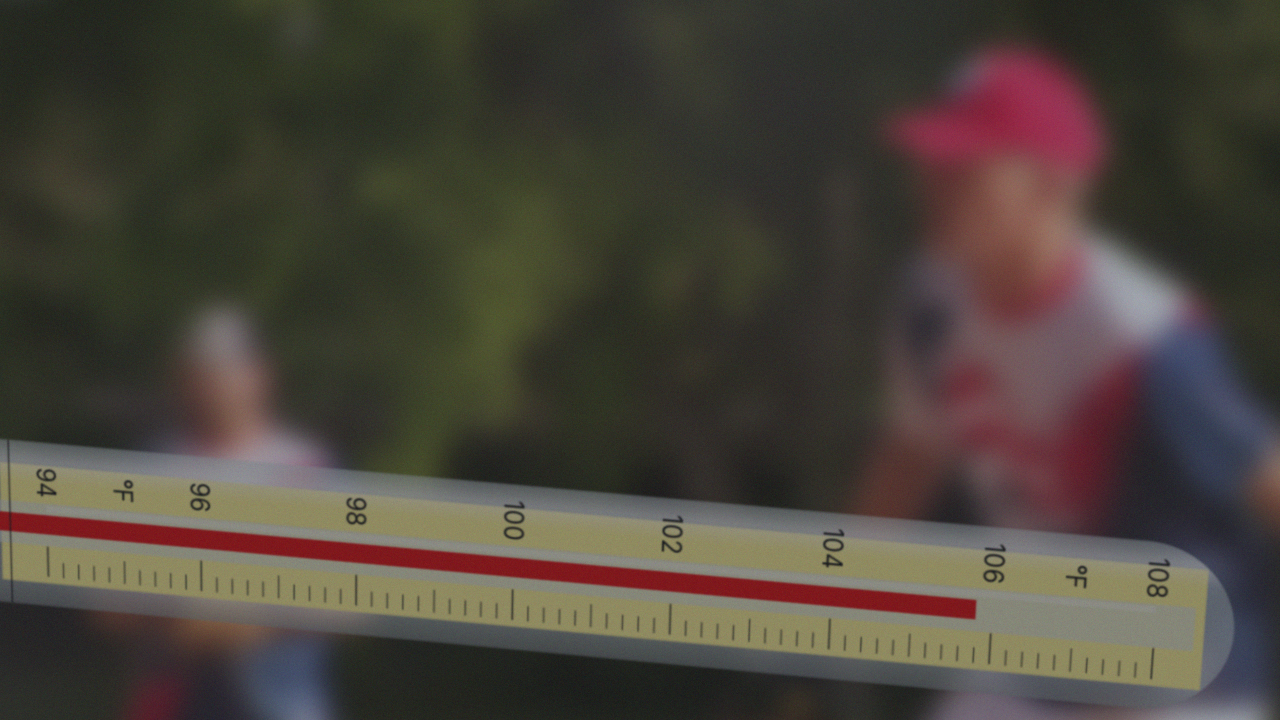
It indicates 105.8,°F
